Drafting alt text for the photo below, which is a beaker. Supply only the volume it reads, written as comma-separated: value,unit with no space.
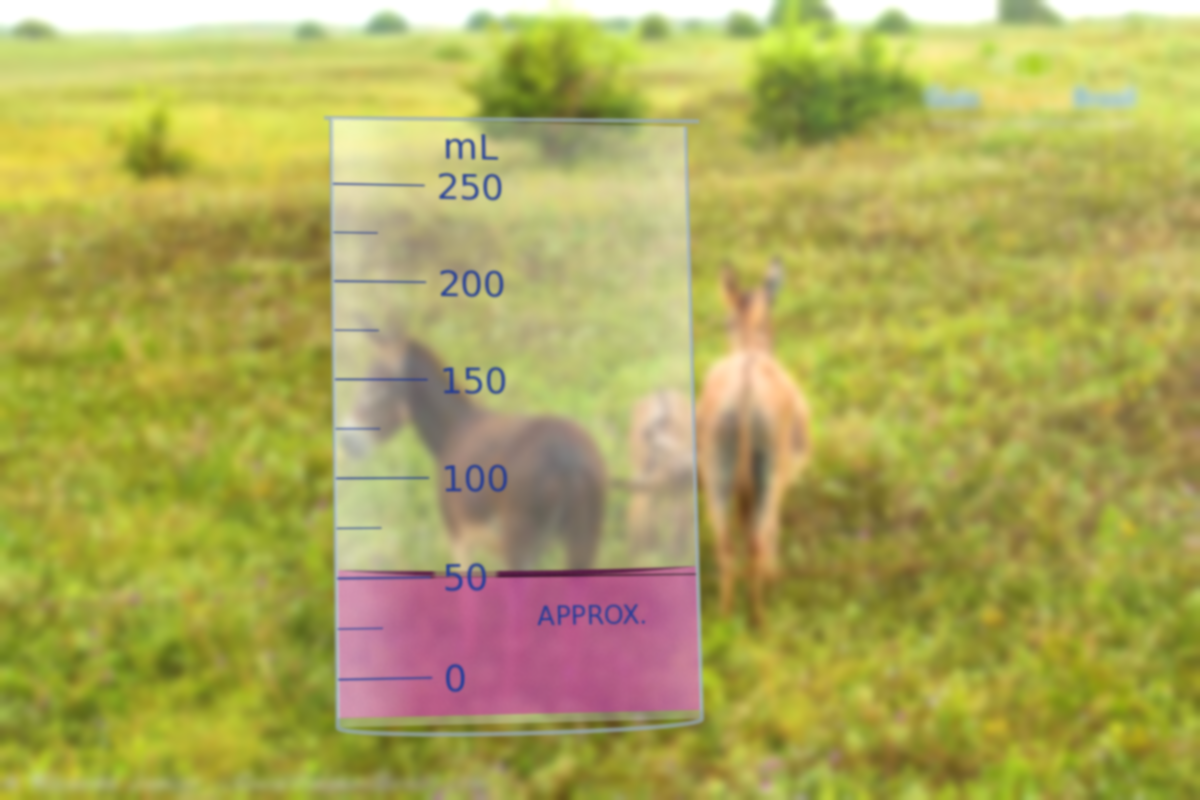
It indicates 50,mL
